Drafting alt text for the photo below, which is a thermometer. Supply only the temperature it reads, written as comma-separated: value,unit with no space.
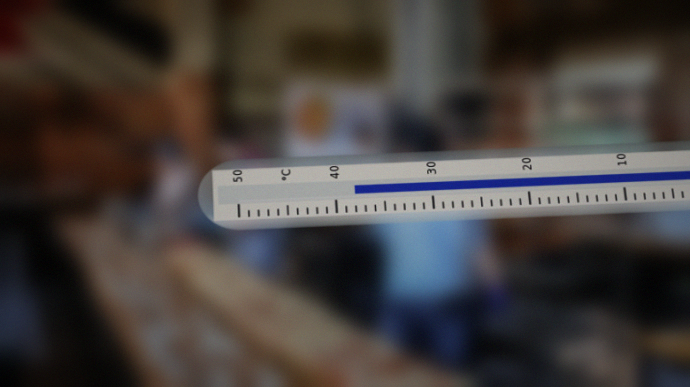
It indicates 38,°C
